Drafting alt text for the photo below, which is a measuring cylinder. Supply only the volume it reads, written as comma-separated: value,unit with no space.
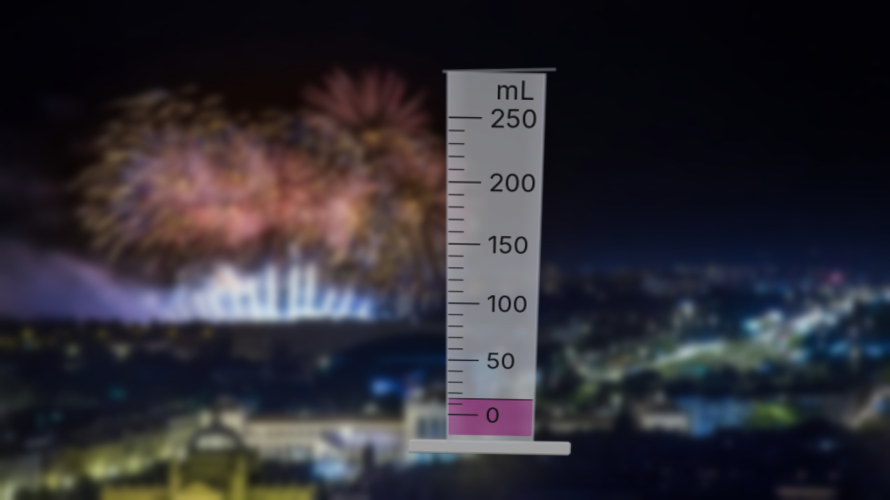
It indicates 15,mL
